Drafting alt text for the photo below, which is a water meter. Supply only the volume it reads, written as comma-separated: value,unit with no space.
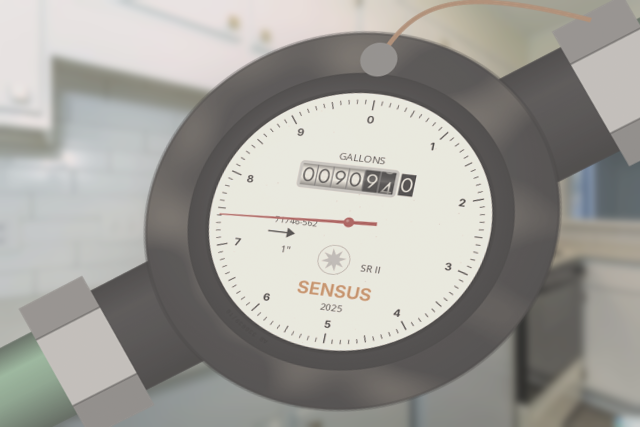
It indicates 90937.4,gal
